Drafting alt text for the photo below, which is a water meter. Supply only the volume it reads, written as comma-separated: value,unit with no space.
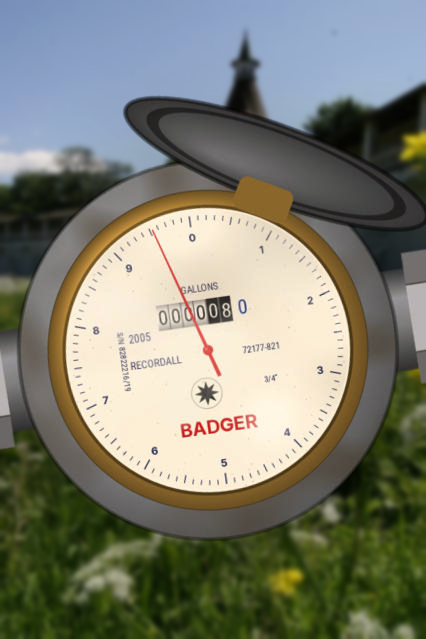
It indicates 79.5,gal
